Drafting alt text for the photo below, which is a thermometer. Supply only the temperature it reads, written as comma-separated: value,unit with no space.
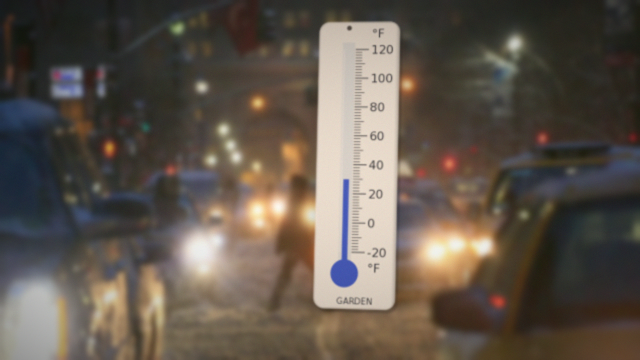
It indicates 30,°F
